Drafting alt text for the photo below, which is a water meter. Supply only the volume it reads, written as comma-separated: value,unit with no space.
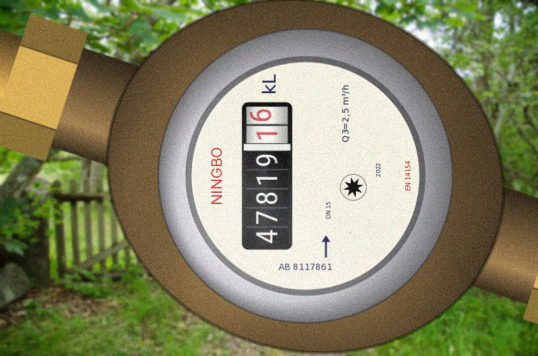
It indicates 47819.16,kL
